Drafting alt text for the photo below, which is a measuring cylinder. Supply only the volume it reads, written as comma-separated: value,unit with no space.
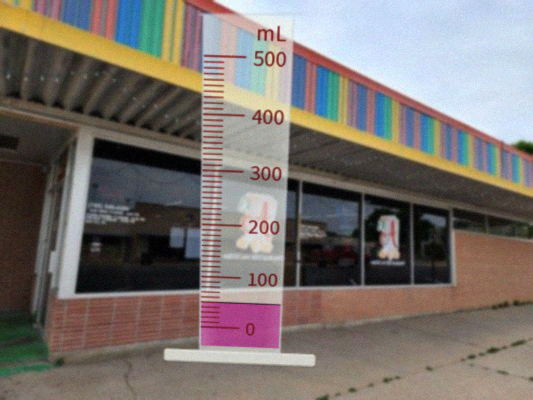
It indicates 50,mL
